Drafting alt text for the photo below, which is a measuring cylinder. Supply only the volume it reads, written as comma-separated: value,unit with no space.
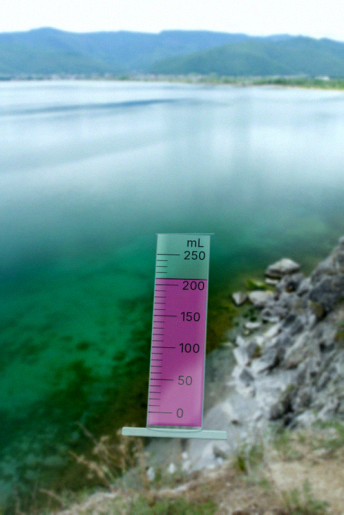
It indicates 210,mL
